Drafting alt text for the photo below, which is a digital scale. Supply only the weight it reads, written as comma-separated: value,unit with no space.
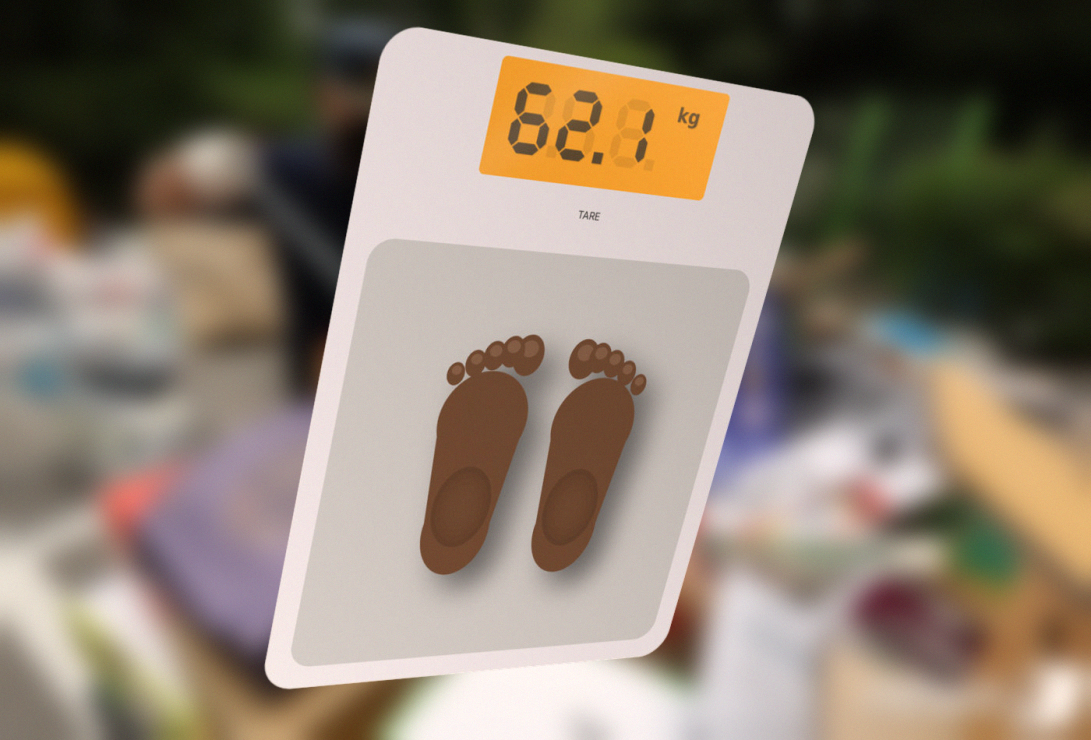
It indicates 62.1,kg
